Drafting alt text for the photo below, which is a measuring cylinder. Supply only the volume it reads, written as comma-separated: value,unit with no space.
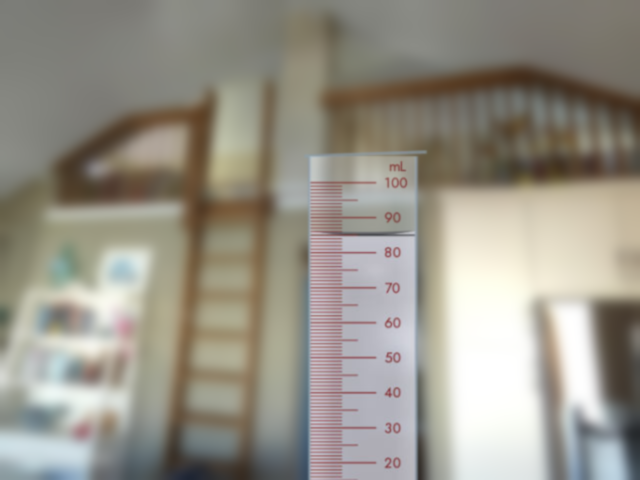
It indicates 85,mL
